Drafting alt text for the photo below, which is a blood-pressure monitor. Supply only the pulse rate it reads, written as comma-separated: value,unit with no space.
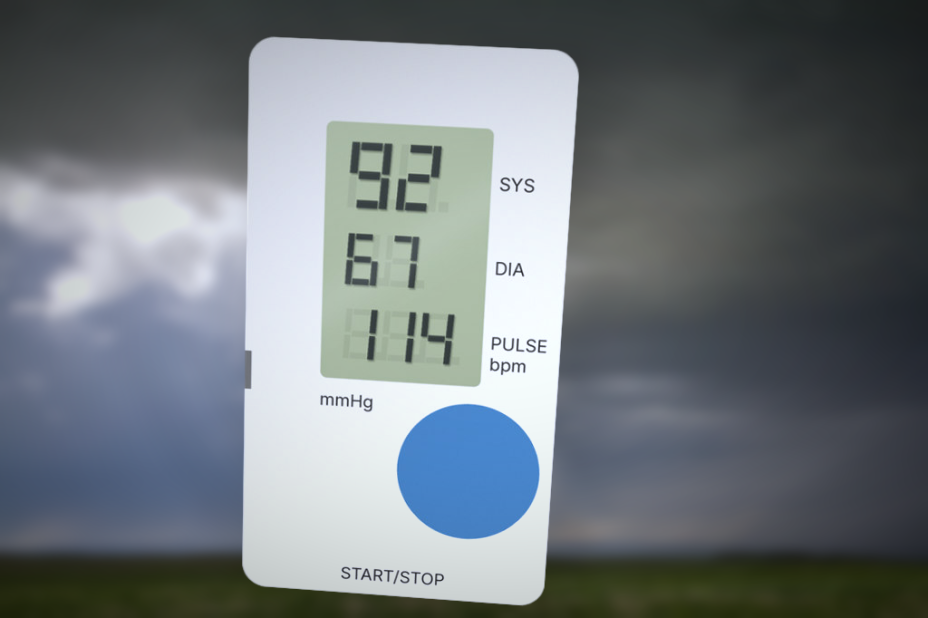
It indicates 114,bpm
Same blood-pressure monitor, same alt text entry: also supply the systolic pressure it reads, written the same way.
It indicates 92,mmHg
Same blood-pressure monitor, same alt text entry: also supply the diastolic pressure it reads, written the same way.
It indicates 67,mmHg
